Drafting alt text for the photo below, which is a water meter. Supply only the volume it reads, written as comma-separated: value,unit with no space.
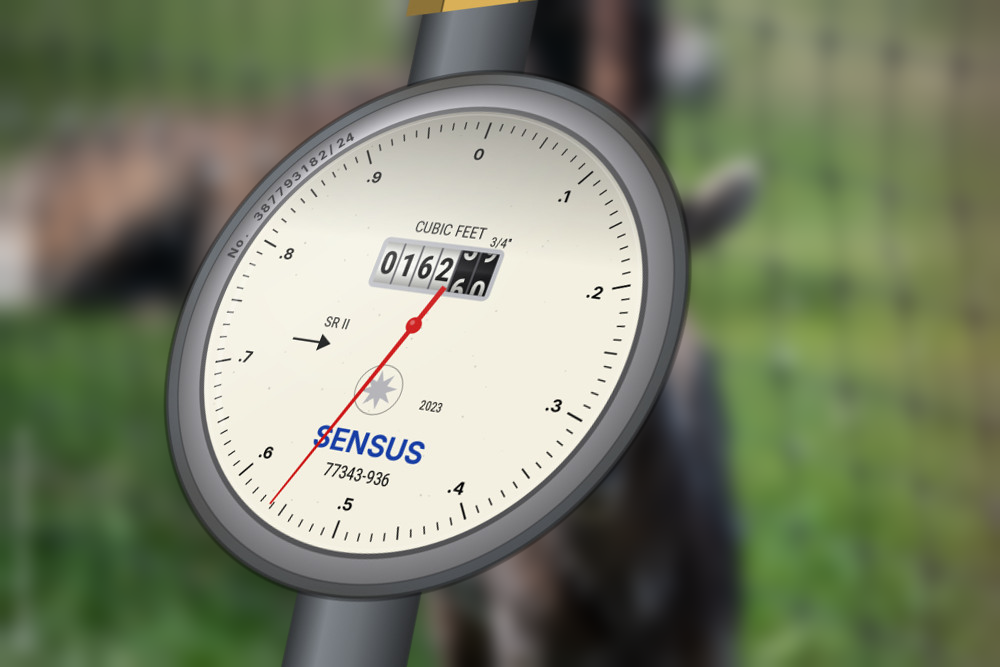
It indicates 16259.56,ft³
